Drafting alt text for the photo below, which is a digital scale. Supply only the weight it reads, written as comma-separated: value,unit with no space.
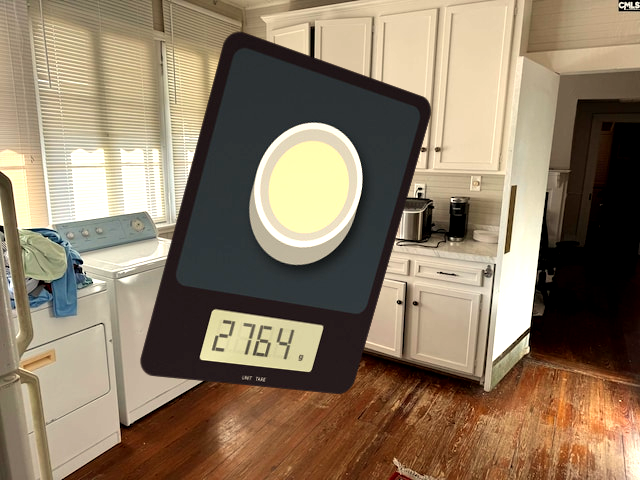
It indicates 2764,g
